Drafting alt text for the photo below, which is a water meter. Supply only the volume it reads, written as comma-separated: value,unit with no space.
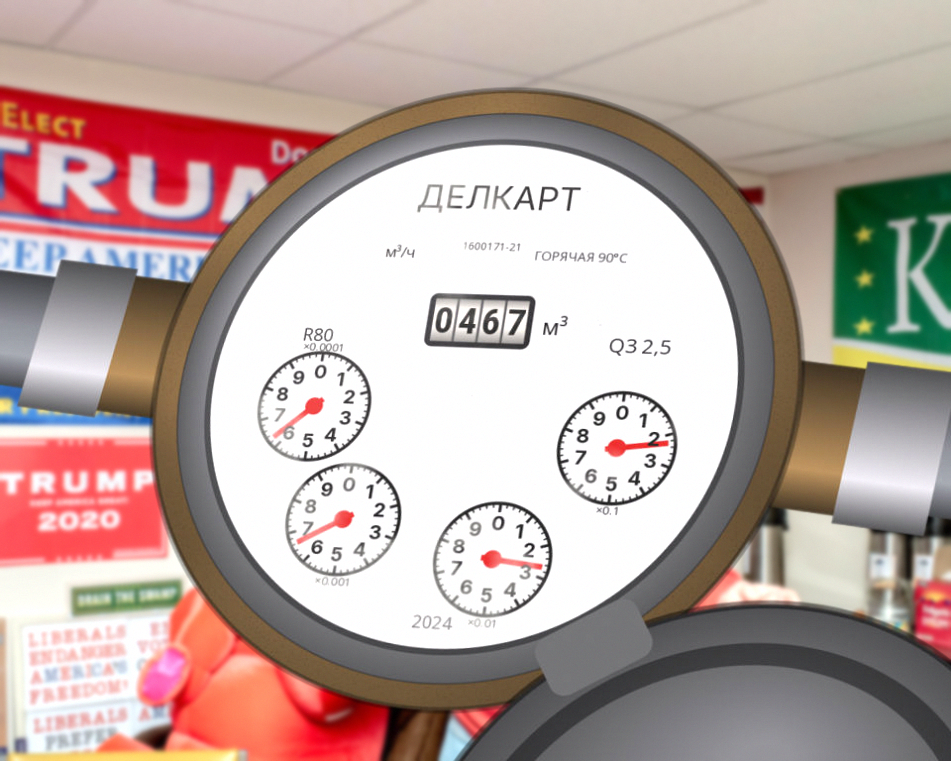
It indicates 467.2266,m³
